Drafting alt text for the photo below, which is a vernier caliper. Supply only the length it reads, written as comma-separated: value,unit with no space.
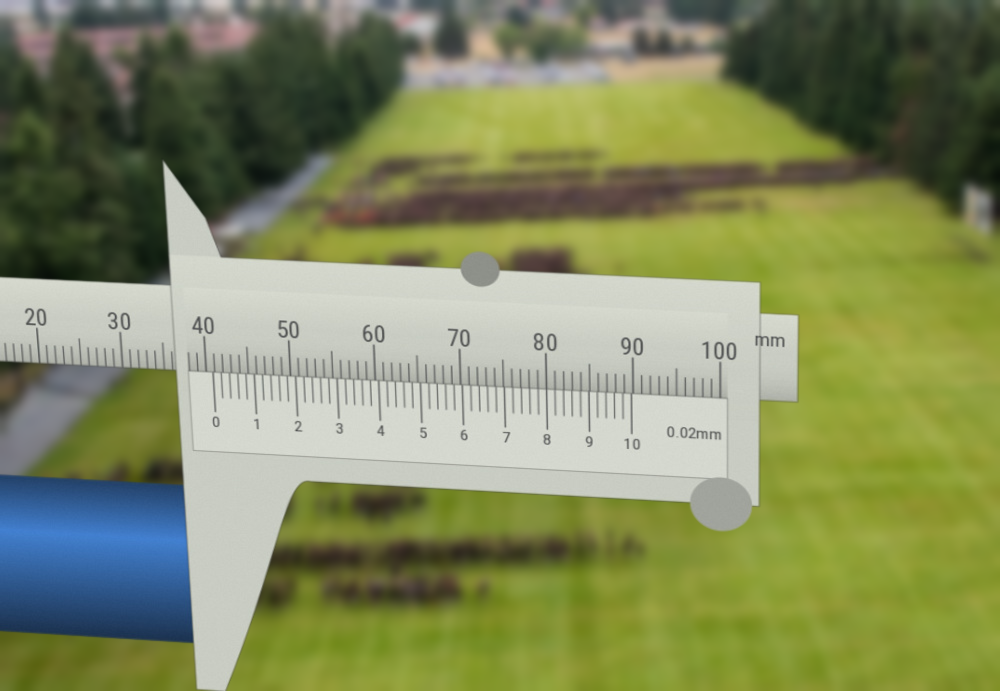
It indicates 40.8,mm
